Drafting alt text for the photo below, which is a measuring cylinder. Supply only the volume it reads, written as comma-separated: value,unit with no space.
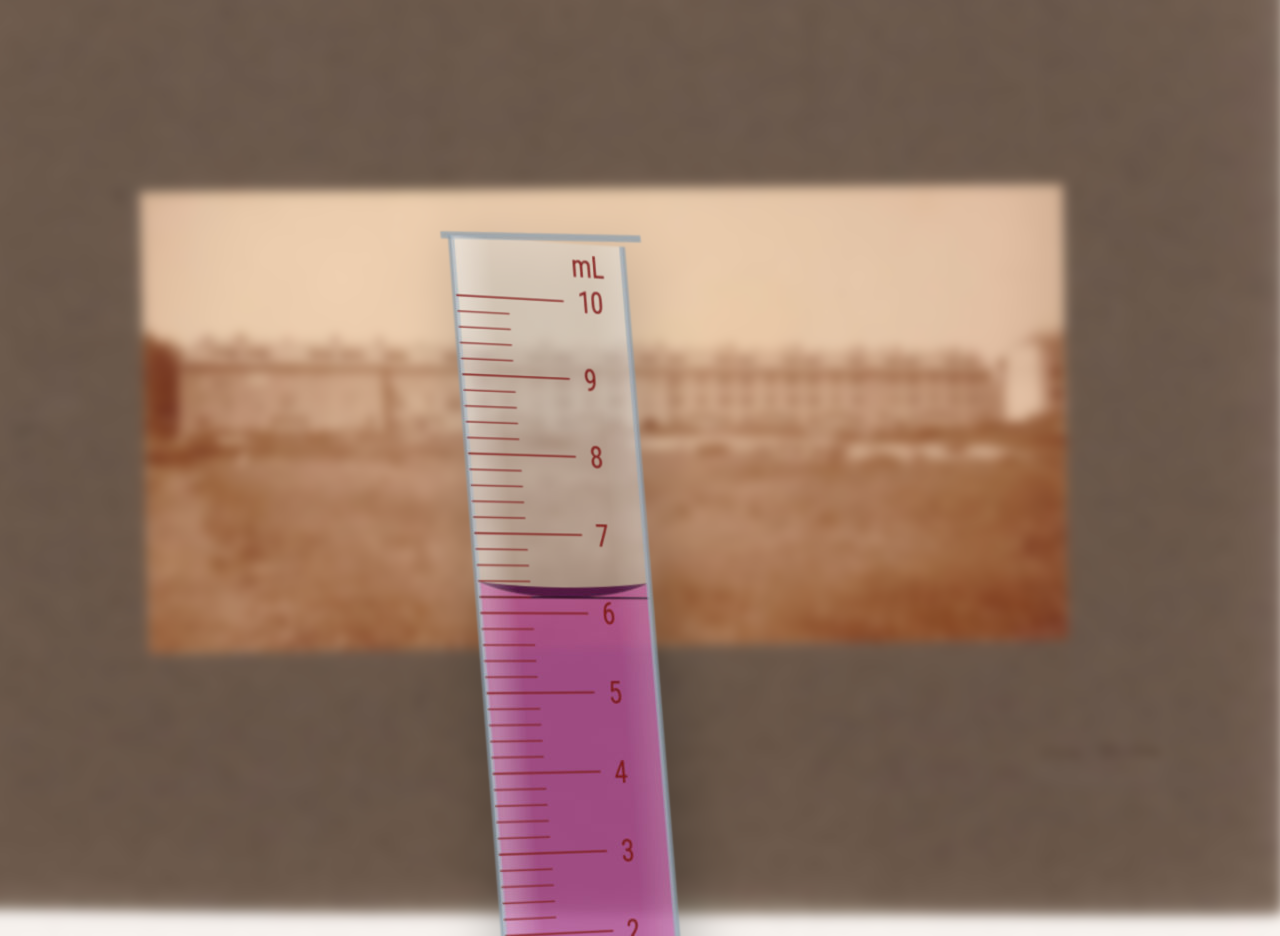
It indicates 6.2,mL
